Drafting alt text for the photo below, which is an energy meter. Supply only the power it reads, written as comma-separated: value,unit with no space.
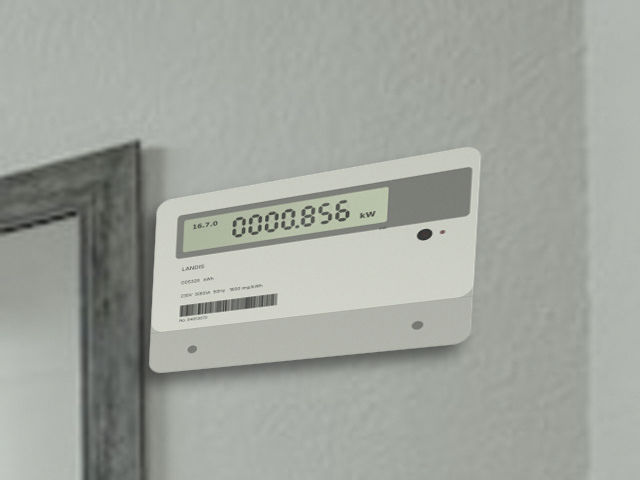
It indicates 0.856,kW
